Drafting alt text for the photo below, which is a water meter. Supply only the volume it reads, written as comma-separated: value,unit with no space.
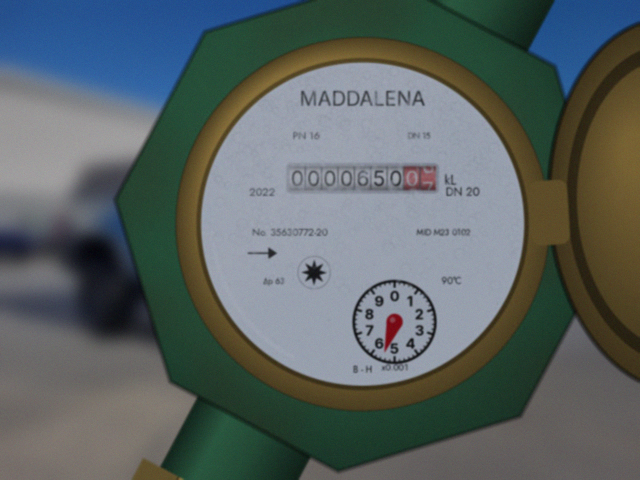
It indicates 650.065,kL
